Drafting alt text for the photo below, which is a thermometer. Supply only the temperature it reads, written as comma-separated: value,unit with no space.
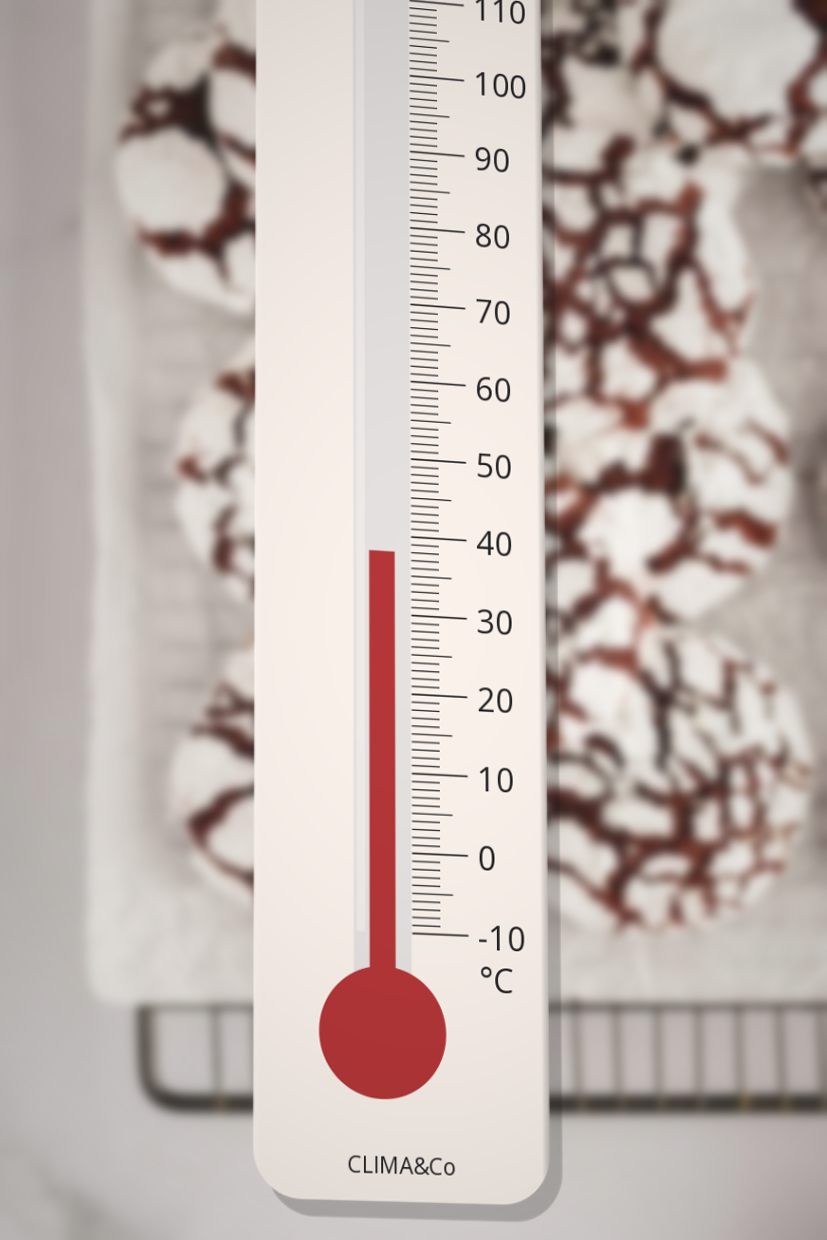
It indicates 38,°C
